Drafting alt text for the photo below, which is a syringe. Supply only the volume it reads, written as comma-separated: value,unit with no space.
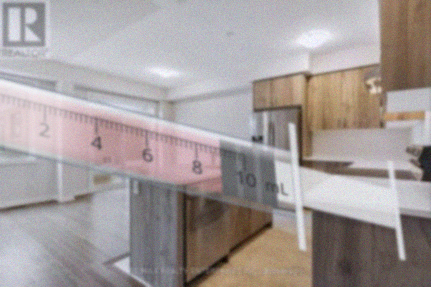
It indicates 9,mL
